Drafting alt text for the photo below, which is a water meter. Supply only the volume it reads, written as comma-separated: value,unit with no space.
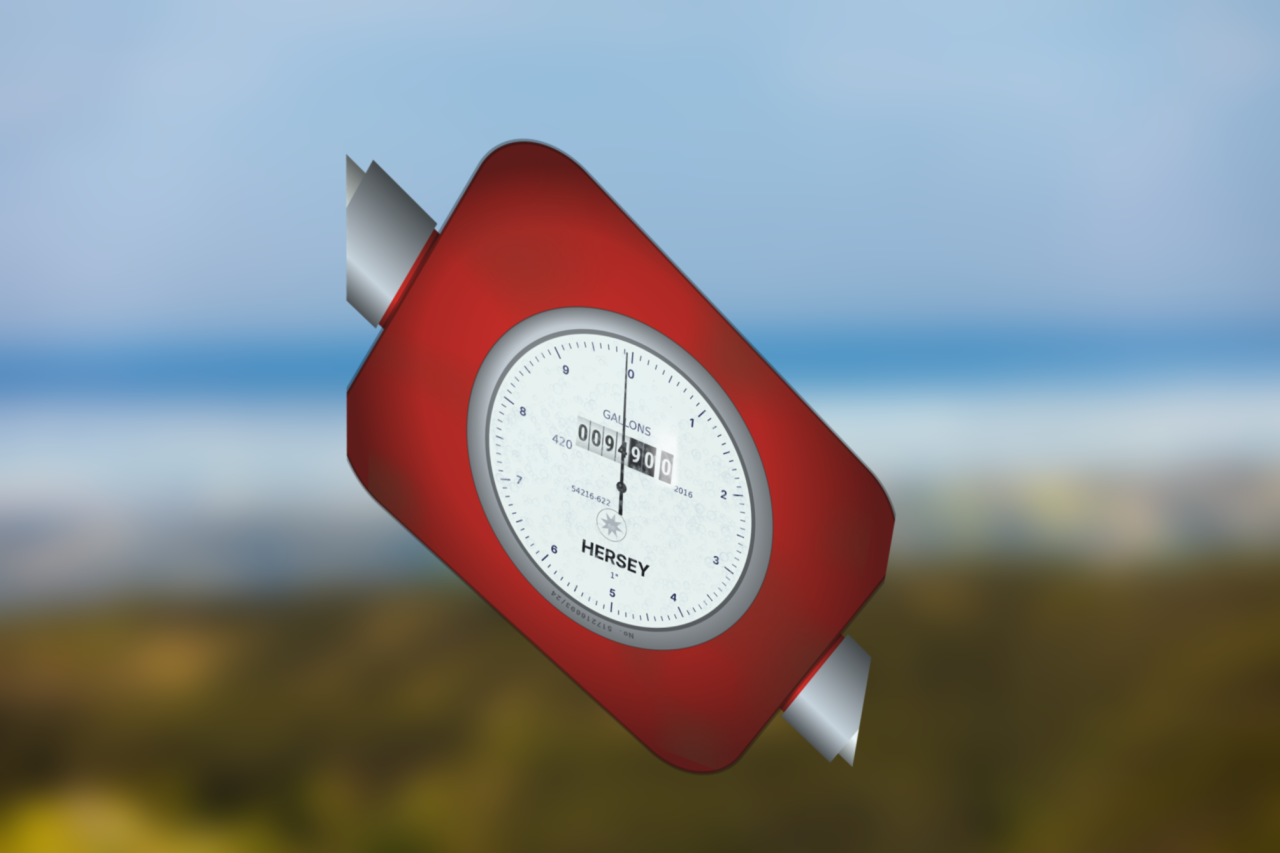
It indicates 94899.9,gal
